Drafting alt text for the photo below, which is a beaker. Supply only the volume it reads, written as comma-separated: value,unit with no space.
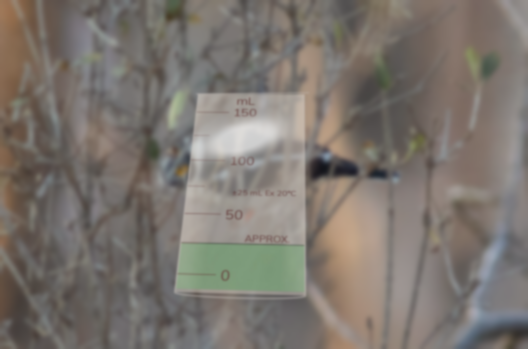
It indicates 25,mL
